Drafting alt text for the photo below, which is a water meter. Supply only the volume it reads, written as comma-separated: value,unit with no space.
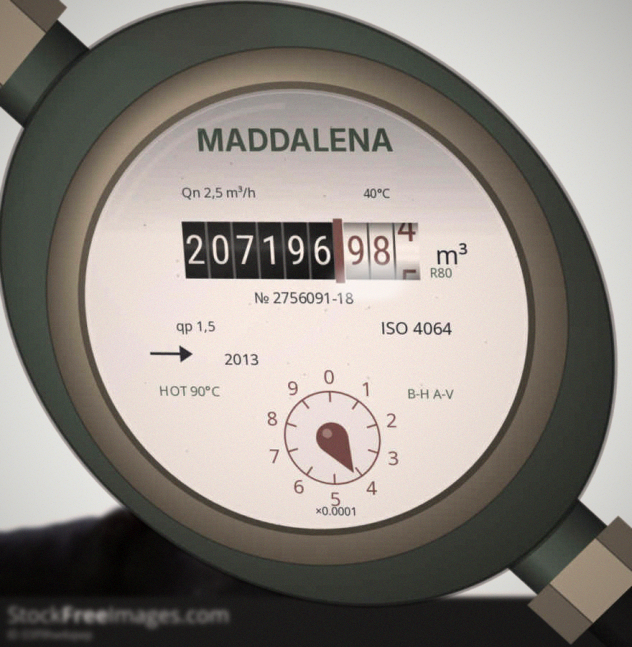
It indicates 207196.9844,m³
